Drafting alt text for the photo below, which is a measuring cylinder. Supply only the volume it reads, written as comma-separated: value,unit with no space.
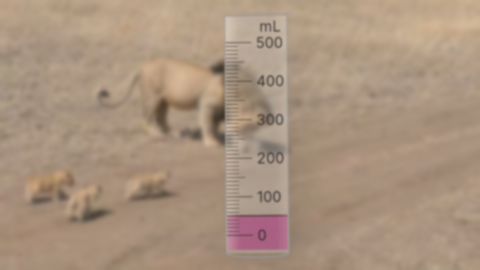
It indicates 50,mL
